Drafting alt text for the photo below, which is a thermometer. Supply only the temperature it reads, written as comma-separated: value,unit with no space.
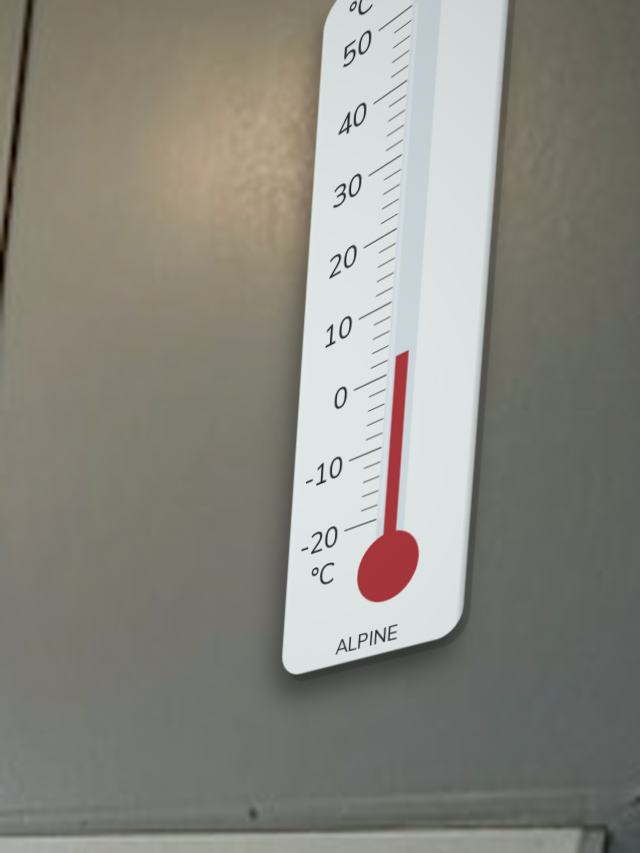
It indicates 2,°C
